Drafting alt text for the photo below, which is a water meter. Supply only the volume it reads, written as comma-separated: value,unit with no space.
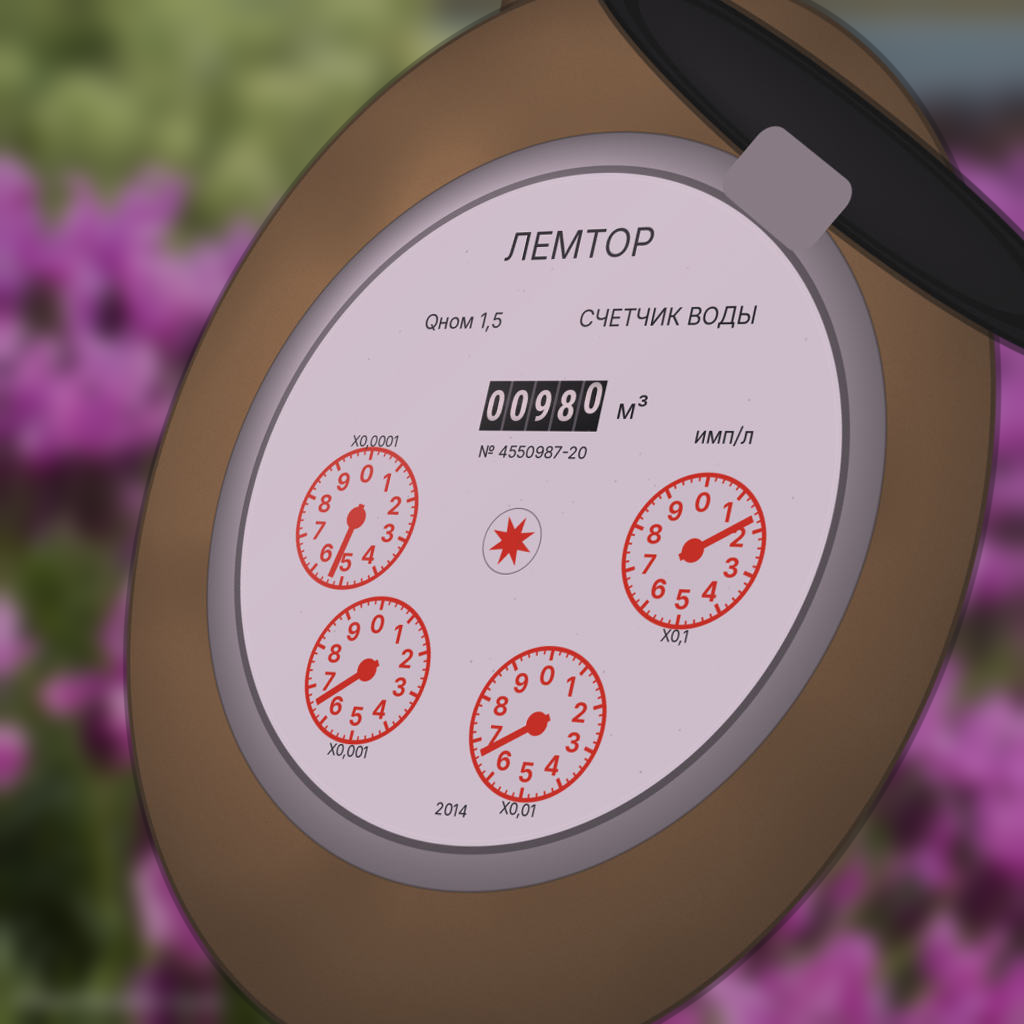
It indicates 980.1665,m³
